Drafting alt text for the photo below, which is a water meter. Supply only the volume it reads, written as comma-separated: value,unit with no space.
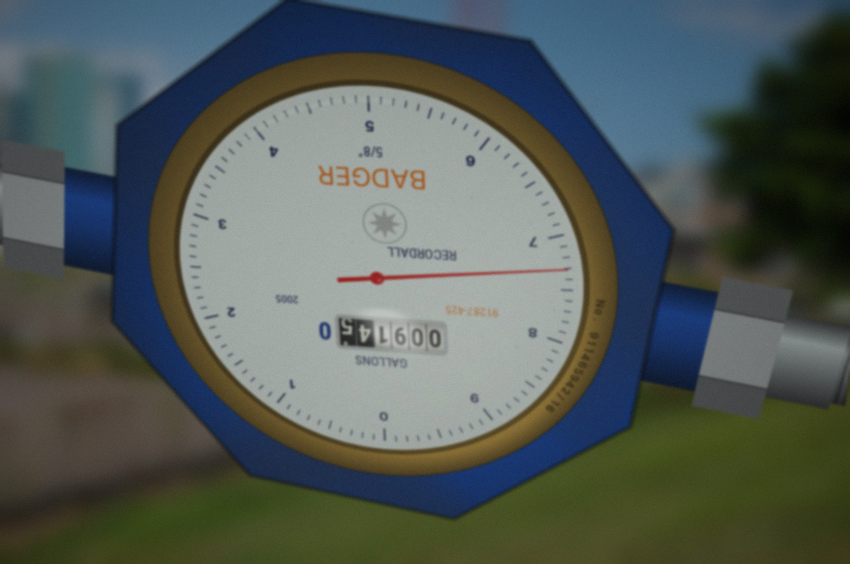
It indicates 91447.3,gal
